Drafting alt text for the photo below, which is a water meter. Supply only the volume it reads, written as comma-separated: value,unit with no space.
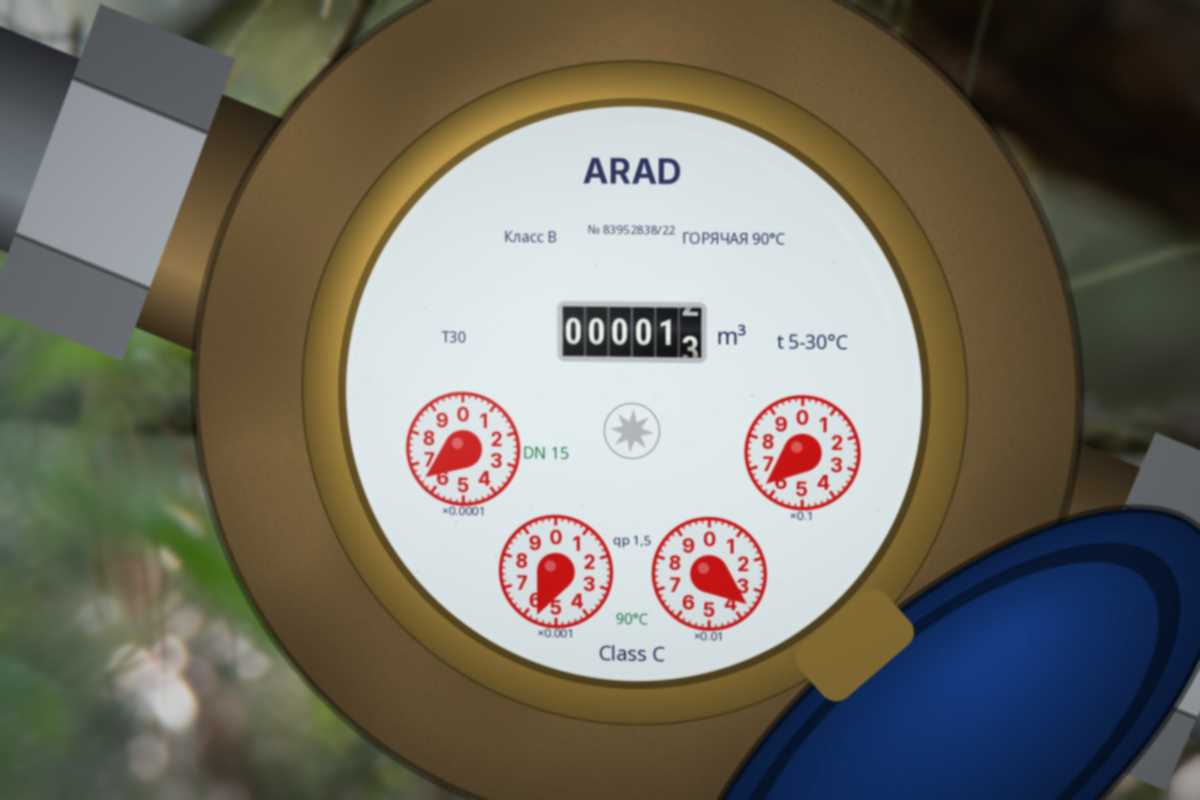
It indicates 12.6356,m³
